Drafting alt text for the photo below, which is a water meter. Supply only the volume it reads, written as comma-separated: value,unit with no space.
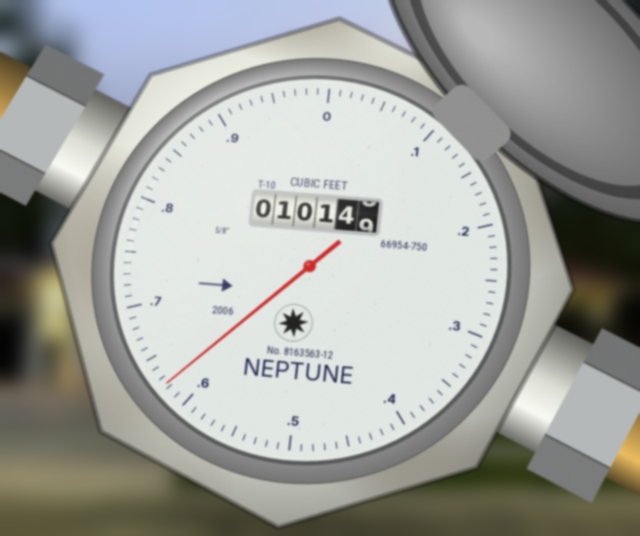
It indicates 10148.62,ft³
